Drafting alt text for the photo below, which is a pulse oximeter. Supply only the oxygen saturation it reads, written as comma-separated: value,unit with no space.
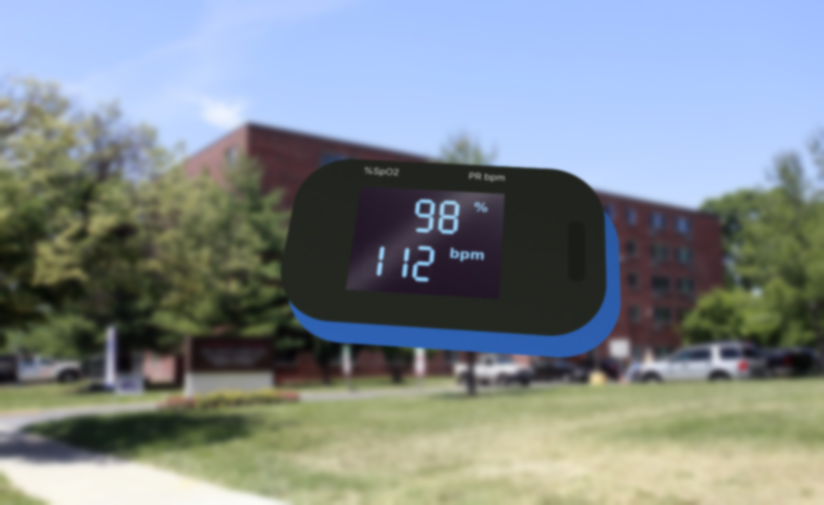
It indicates 98,%
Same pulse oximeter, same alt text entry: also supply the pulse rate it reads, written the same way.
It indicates 112,bpm
